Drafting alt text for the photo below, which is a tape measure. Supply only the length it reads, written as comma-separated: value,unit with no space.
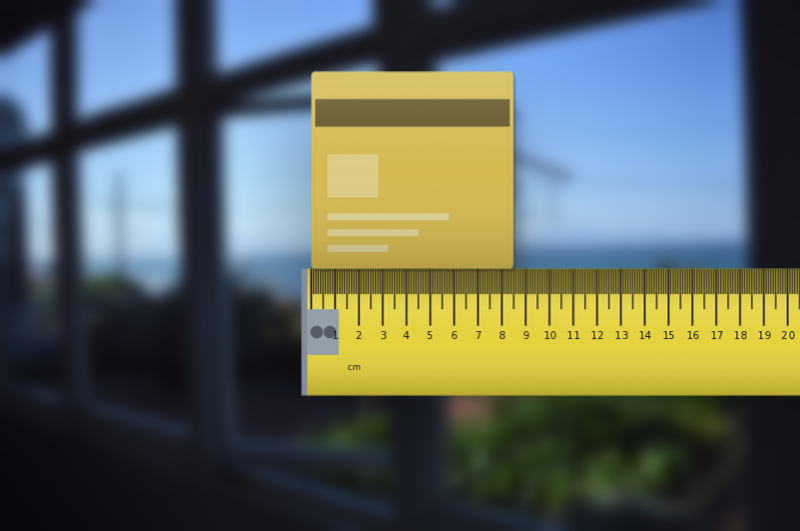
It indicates 8.5,cm
